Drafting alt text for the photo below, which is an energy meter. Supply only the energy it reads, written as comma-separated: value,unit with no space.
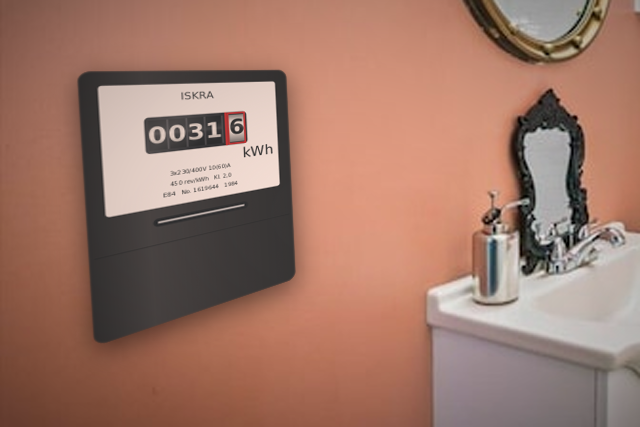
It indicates 31.6,kWh
